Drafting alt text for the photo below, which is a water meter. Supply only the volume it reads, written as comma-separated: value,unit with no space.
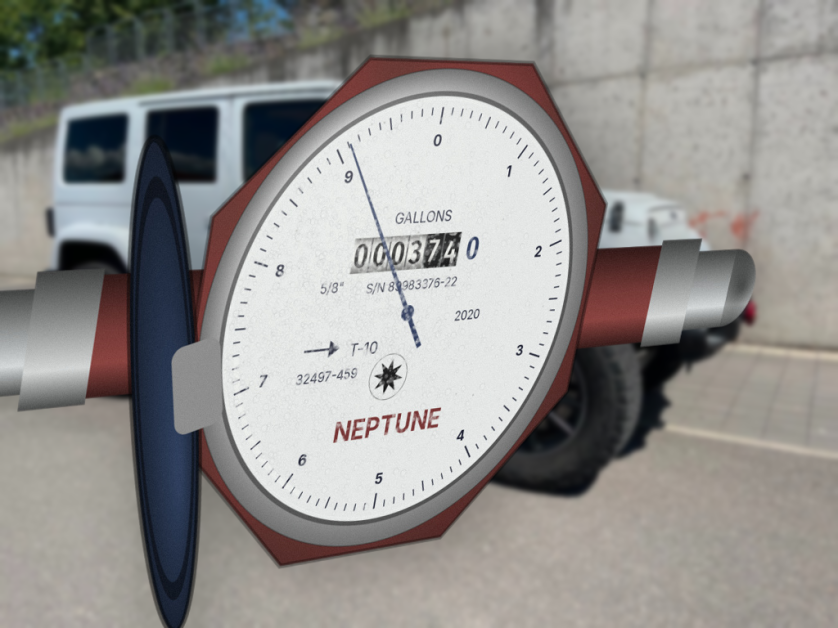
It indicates 3739.1,gal
